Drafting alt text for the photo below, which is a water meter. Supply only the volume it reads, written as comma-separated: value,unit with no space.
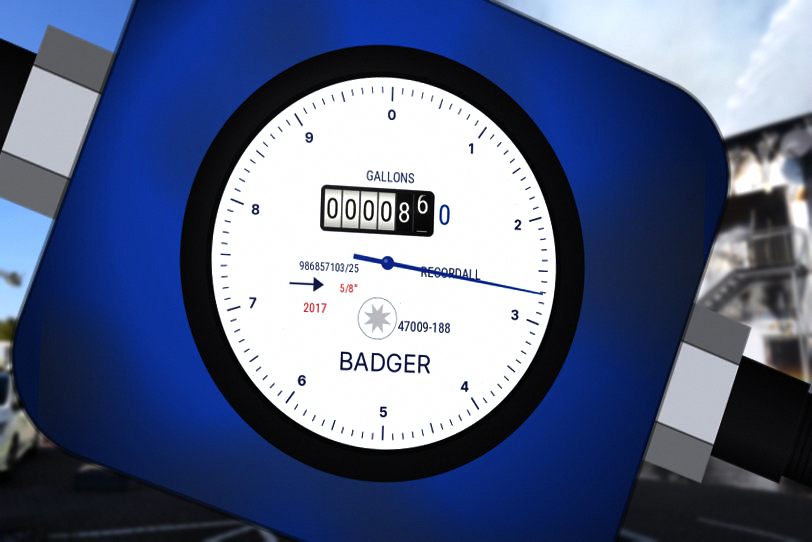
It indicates 862.7,gal
